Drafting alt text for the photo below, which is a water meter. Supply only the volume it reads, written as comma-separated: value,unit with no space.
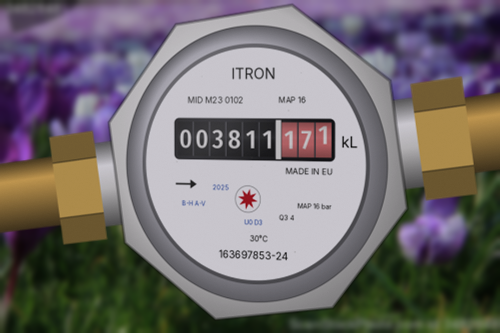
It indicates 3811.171,kL
